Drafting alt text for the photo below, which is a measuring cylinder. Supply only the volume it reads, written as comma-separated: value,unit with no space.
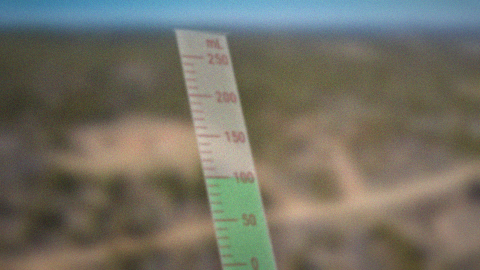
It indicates 100,mL
